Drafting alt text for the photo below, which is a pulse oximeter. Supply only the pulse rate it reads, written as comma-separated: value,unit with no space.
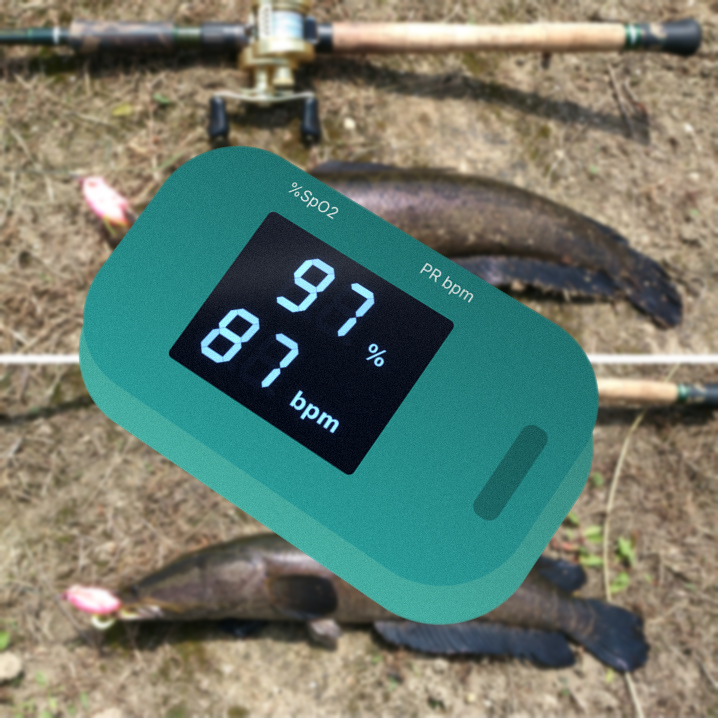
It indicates 87,bpm
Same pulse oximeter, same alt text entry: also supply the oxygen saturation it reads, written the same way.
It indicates 97,%
